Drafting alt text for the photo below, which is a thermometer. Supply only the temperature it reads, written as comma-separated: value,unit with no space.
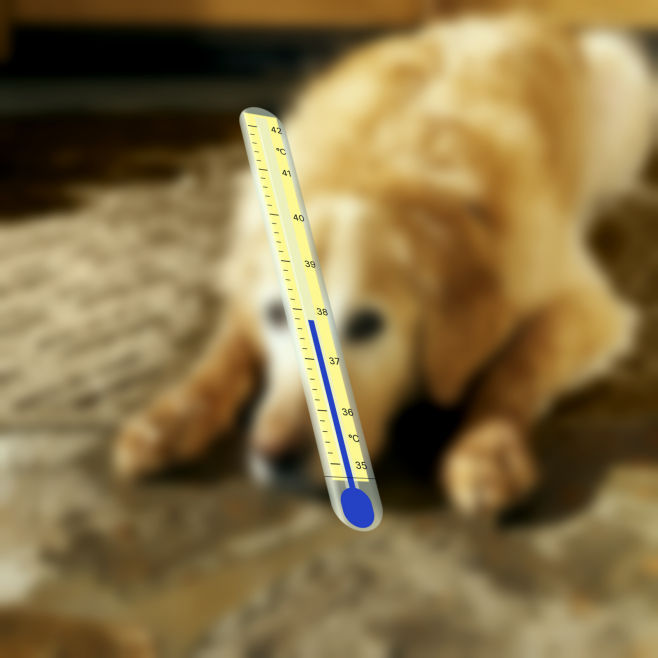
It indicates 37.8,°C
